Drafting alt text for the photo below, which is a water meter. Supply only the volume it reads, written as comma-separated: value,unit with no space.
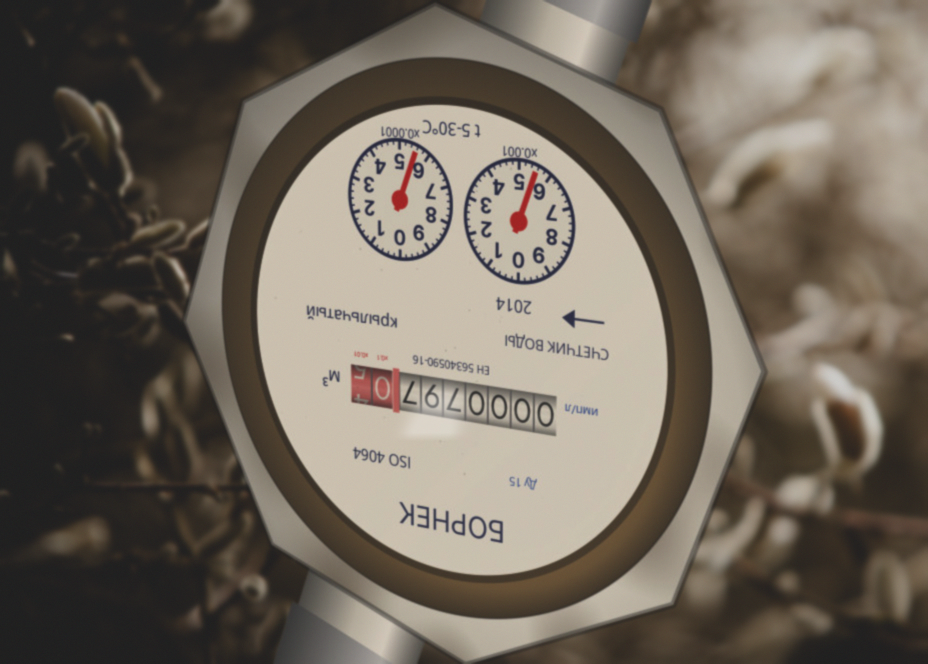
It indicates 797.0455,m³
